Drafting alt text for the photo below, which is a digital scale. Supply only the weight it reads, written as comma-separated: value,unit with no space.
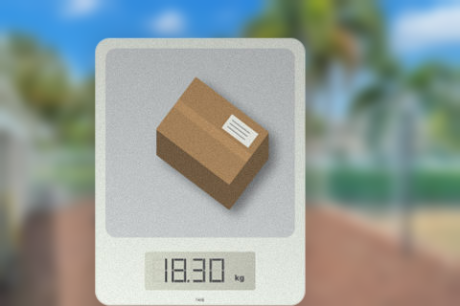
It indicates 18.30,kg
